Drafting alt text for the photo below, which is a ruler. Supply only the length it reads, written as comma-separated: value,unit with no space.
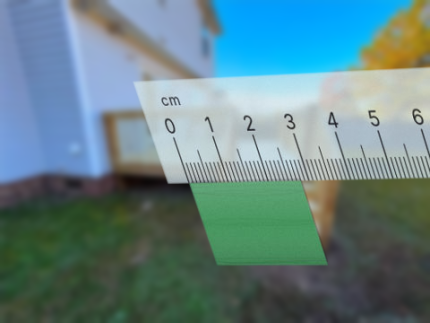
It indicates 2.8,cm
